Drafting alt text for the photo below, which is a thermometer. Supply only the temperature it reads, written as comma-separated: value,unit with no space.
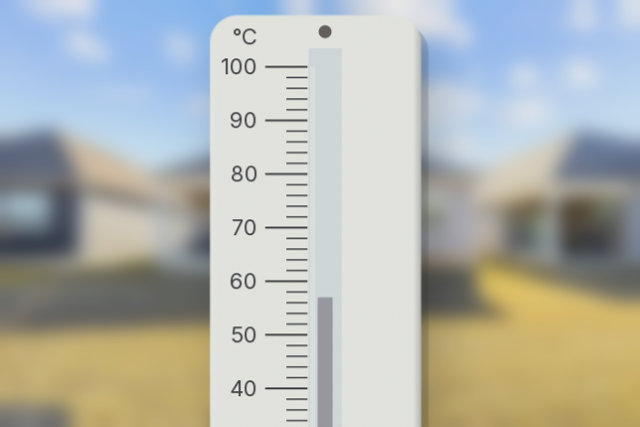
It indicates 57,°C
